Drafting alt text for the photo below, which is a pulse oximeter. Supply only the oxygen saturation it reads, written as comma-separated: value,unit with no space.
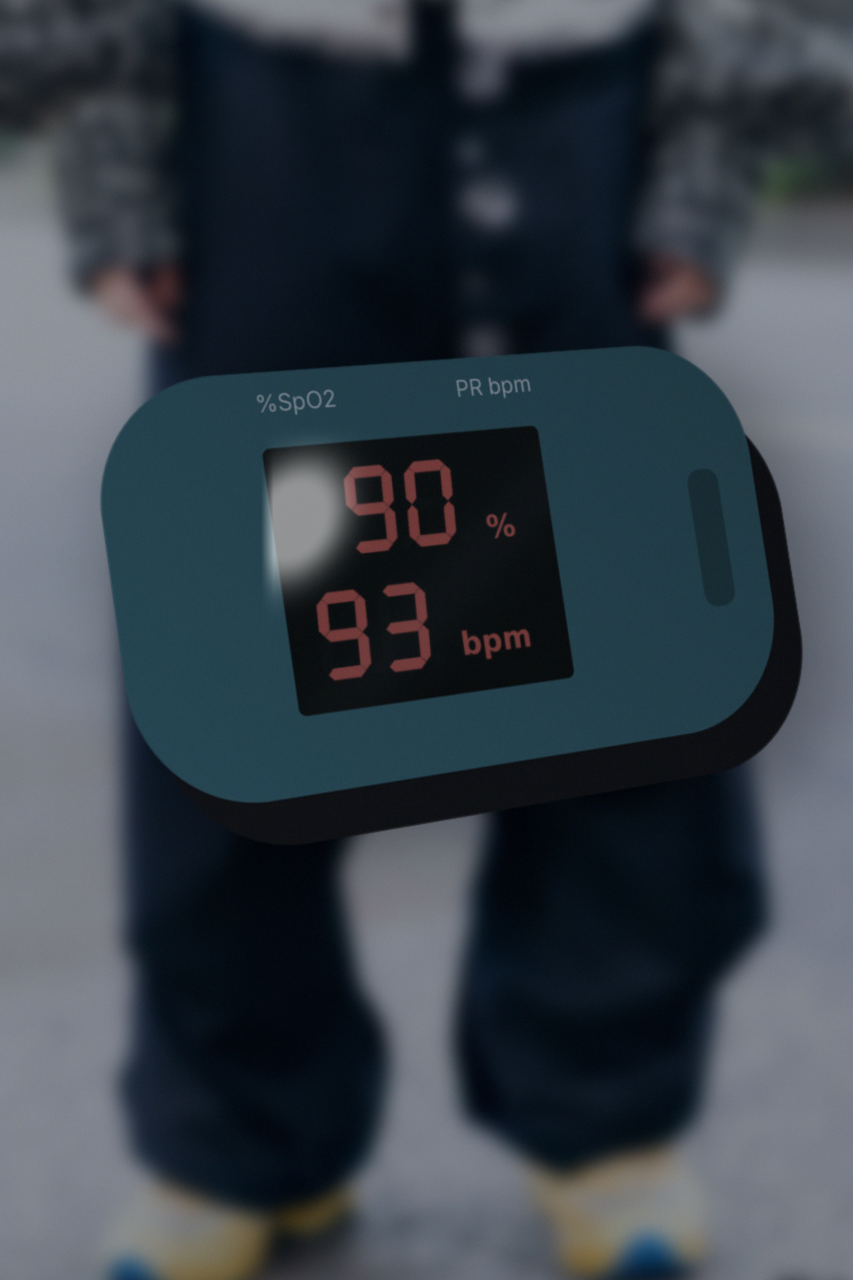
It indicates 90,%
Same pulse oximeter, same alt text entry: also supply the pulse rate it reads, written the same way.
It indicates 93,bpm
